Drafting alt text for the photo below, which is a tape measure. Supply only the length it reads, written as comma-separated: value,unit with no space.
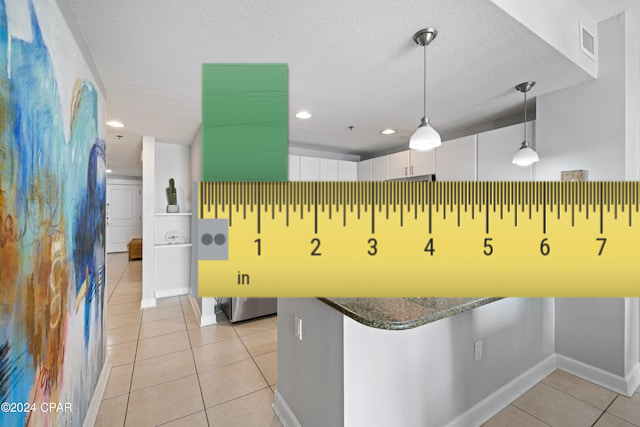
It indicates 1.5,in
